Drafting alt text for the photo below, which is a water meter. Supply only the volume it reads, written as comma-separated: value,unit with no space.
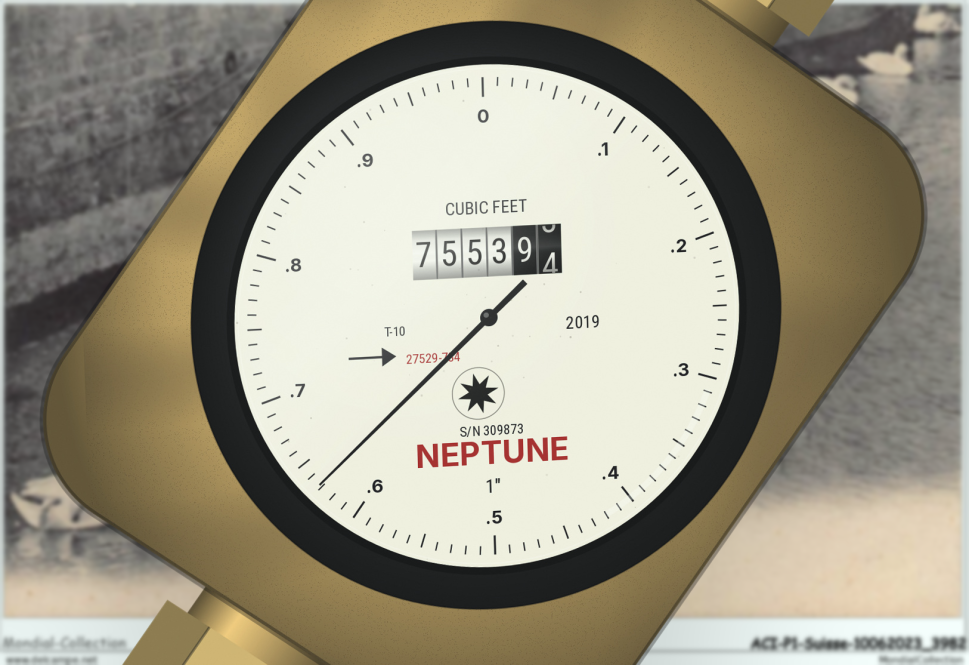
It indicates 755393.63,ft³
